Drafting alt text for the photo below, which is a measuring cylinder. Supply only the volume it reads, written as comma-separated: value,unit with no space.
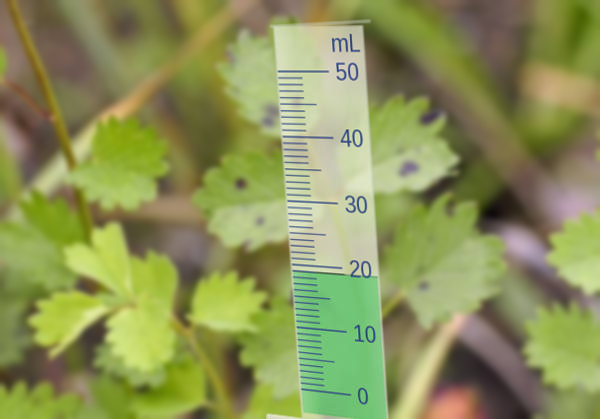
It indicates 19,mL
